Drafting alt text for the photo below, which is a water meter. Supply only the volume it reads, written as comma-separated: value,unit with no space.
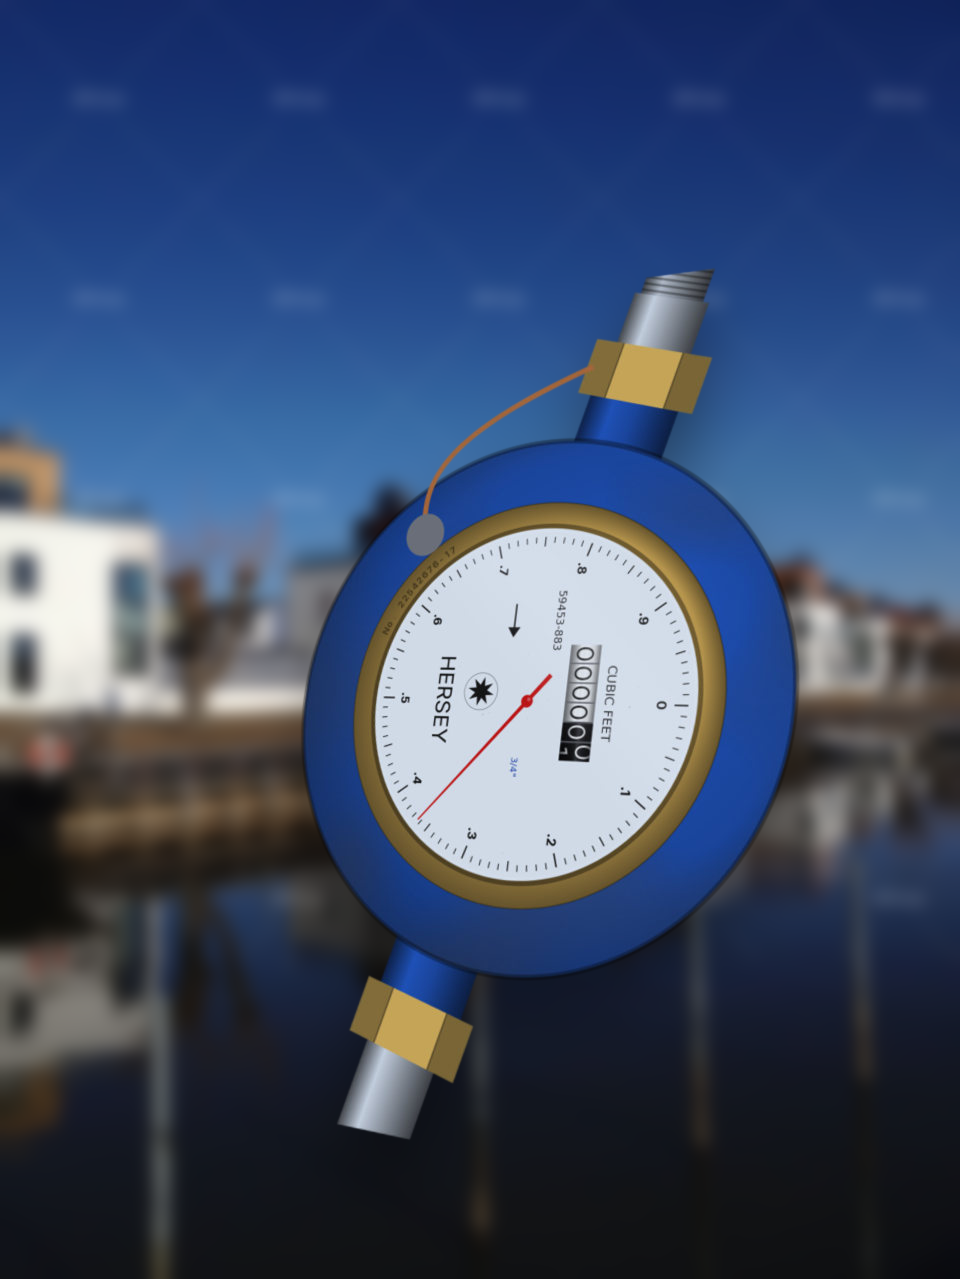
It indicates 0.36,ft³
